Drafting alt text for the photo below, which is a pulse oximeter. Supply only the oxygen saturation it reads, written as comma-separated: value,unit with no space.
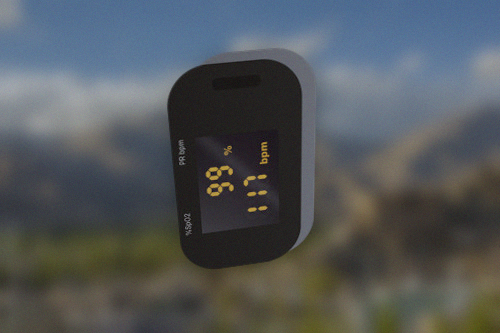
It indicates 99,%
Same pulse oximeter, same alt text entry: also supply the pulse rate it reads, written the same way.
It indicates 117,bpm
